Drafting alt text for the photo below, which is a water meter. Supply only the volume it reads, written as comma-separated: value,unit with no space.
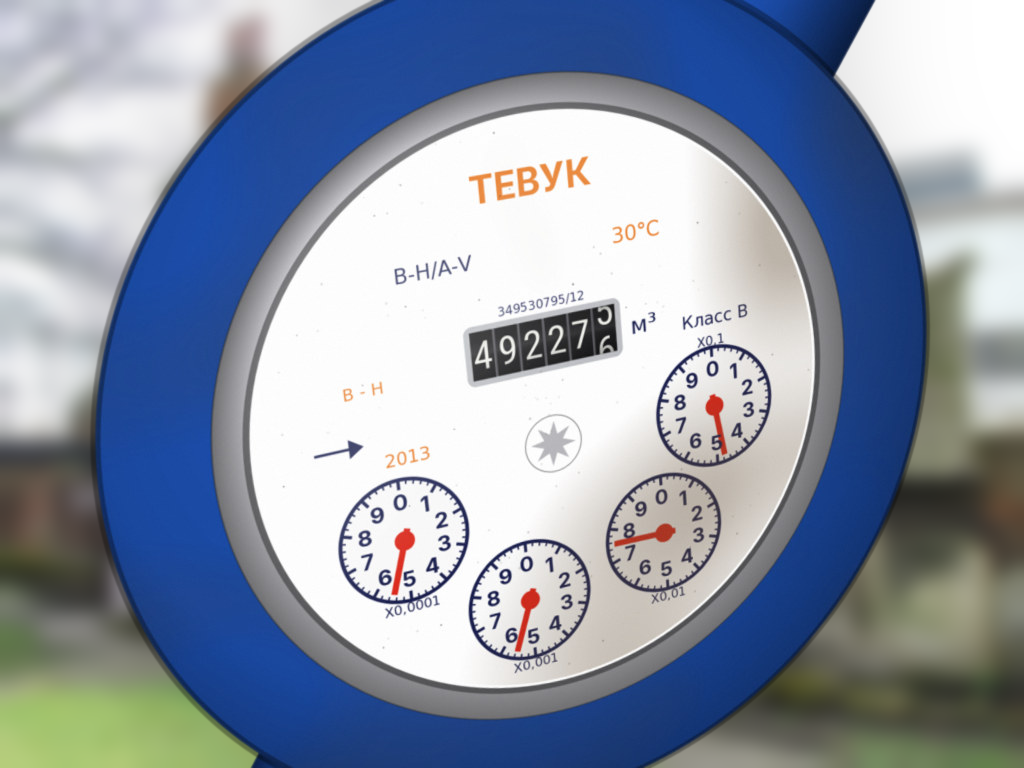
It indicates 492275.4755,m³
